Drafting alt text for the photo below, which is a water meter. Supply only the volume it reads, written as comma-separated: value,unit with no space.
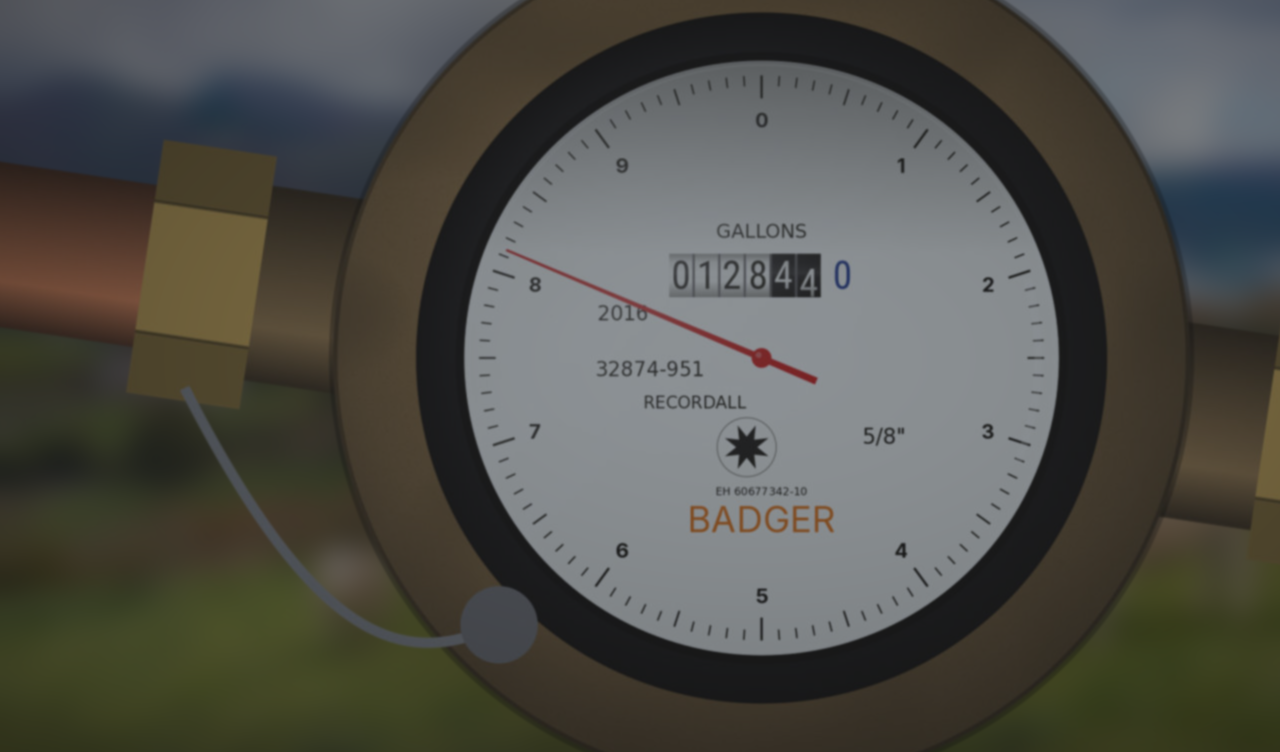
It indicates 128438.1,gal
